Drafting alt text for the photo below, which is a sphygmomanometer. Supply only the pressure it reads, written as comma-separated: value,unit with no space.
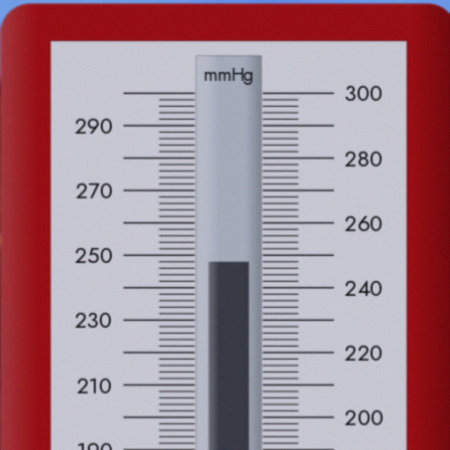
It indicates 248,mmHg
